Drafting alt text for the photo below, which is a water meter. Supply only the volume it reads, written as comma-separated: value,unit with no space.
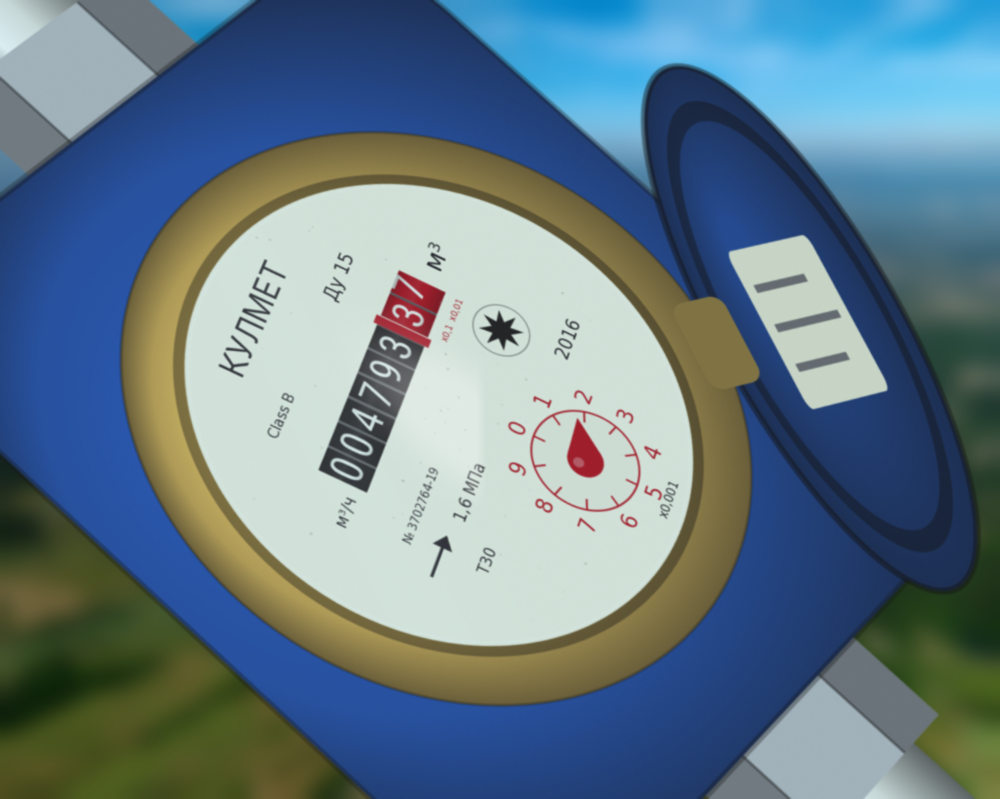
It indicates 4793.371,m³
